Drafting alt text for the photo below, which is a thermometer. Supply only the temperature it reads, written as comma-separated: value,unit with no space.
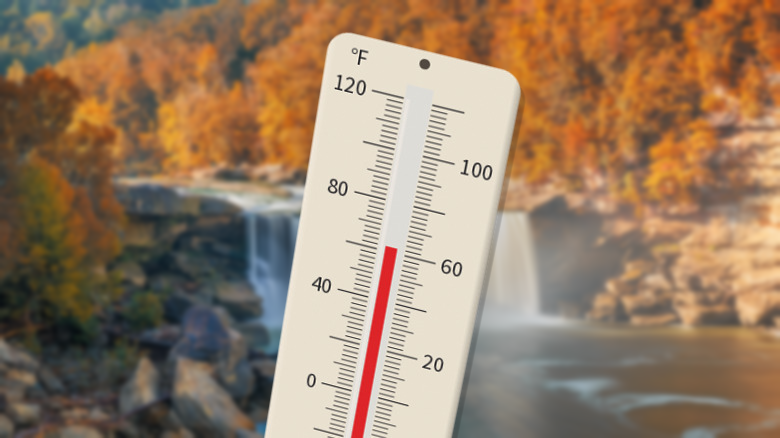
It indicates 62,°F
